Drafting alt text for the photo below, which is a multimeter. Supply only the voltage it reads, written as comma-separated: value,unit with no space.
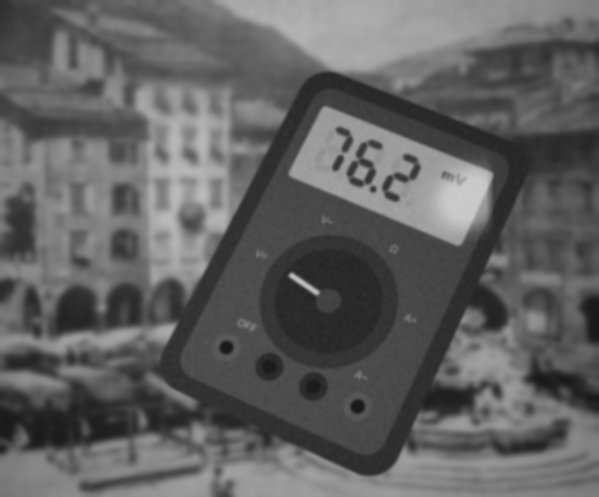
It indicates 76.2,mV
